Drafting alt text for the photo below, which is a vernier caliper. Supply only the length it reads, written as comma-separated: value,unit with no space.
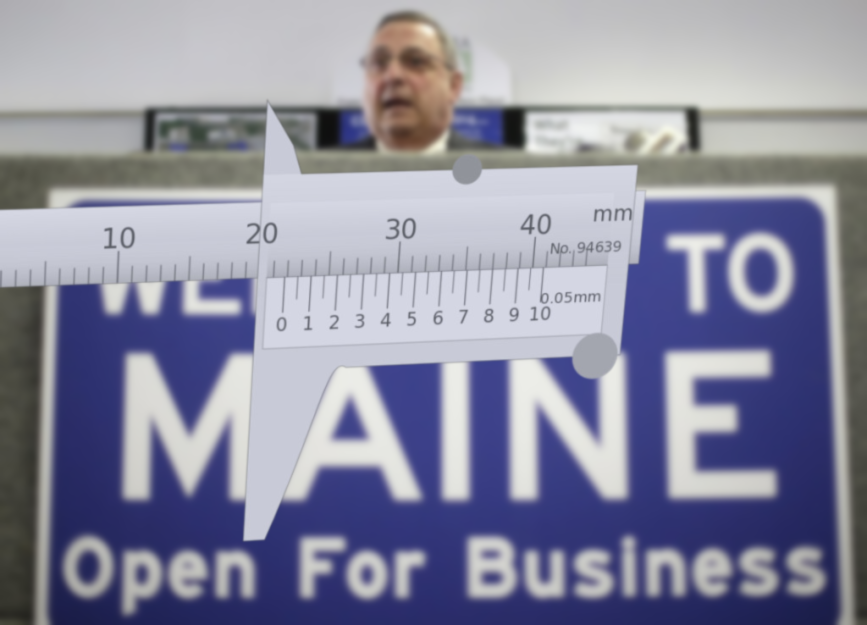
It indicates 21.8,mm
